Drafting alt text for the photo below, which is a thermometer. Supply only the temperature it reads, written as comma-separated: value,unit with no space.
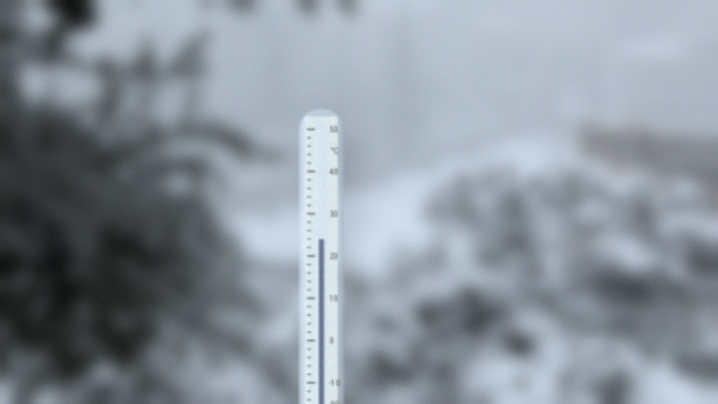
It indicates 24,°C
